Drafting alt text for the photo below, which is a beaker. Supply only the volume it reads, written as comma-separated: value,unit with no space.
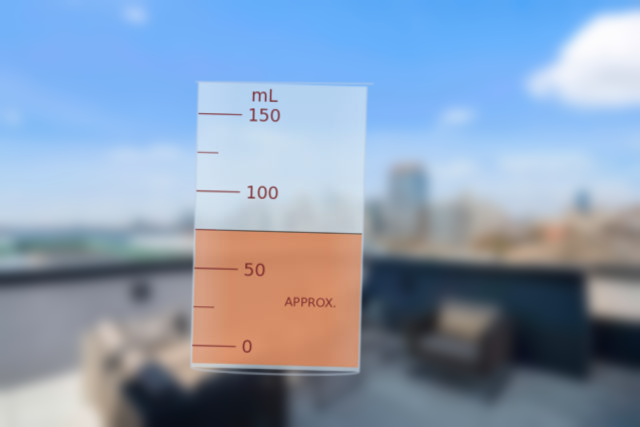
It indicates 75,mL
